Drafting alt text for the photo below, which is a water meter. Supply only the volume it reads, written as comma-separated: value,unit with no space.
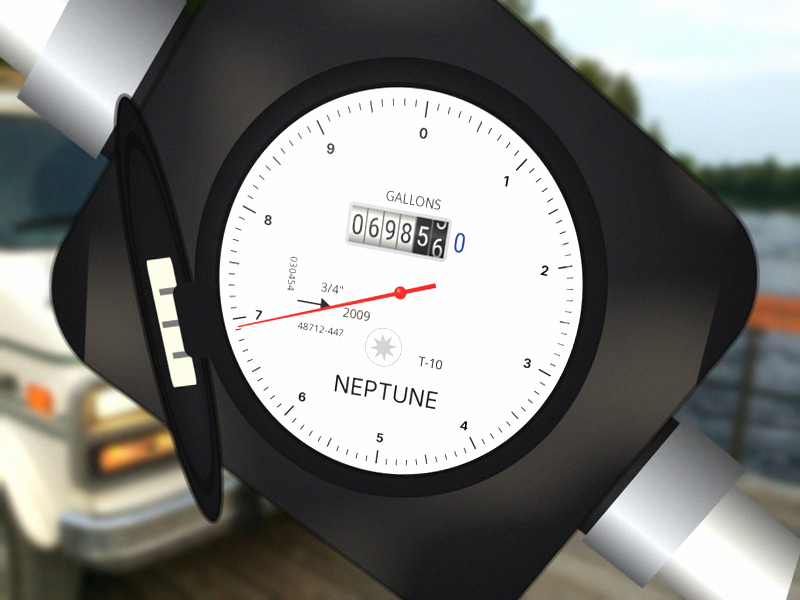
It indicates 698556.9,gal
